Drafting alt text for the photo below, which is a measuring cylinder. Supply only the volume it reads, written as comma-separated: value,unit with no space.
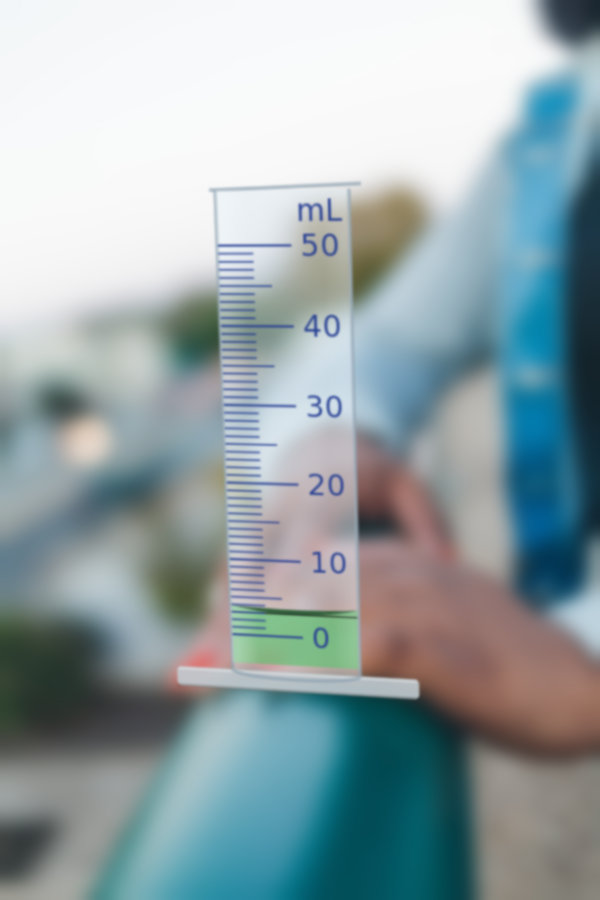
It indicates 3,mL
